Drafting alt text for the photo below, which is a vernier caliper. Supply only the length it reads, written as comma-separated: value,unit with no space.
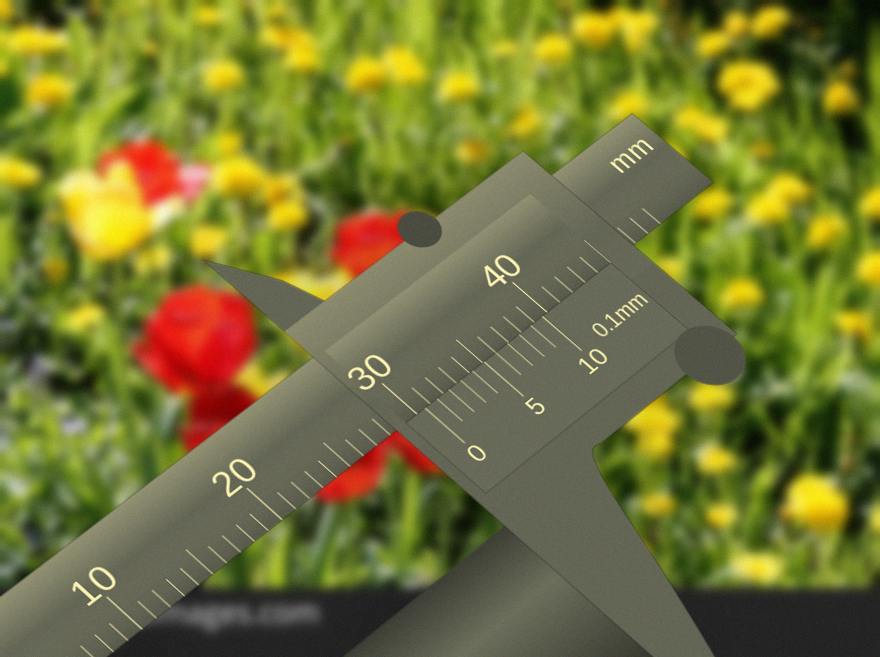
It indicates 30.6,mm
